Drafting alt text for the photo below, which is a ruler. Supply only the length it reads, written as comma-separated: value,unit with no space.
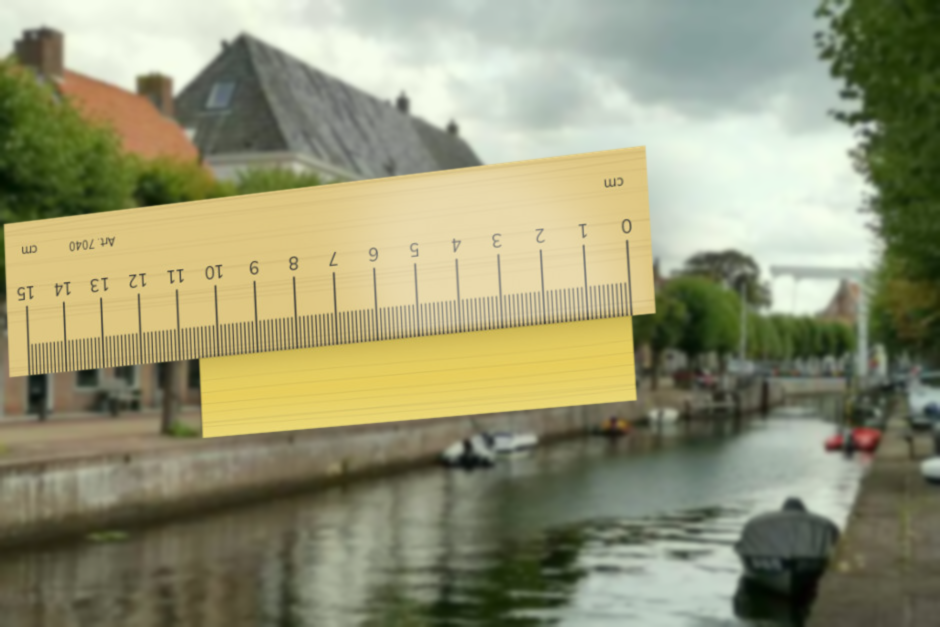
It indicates 10.5,cm
